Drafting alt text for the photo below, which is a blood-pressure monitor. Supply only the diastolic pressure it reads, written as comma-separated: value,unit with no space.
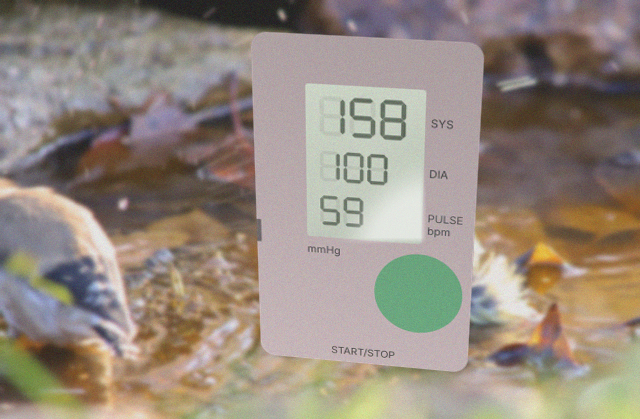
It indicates 100,mmHg
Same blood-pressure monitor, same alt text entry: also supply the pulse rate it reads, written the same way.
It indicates 59,bpm
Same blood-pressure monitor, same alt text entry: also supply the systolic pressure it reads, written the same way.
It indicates 158,mmHg
